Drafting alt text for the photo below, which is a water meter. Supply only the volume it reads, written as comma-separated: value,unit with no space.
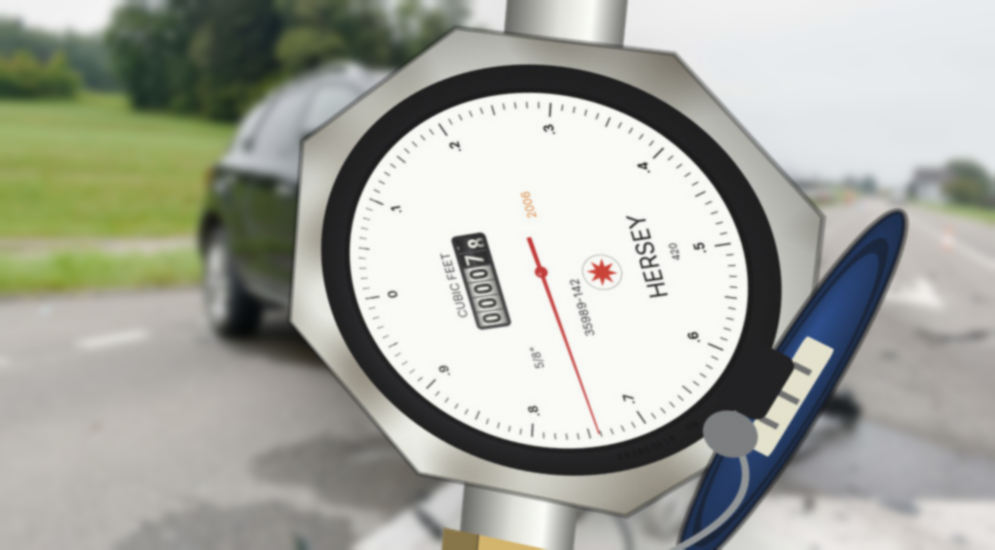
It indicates 77.74,ft³
